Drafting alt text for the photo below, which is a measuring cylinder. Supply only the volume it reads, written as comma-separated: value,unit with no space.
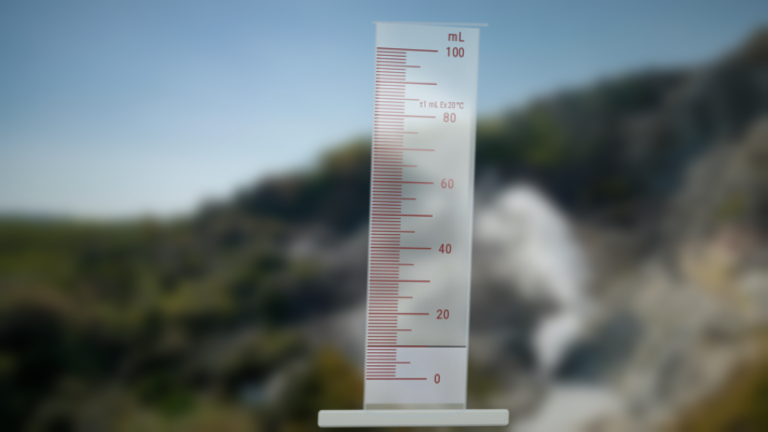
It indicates 10,mL
